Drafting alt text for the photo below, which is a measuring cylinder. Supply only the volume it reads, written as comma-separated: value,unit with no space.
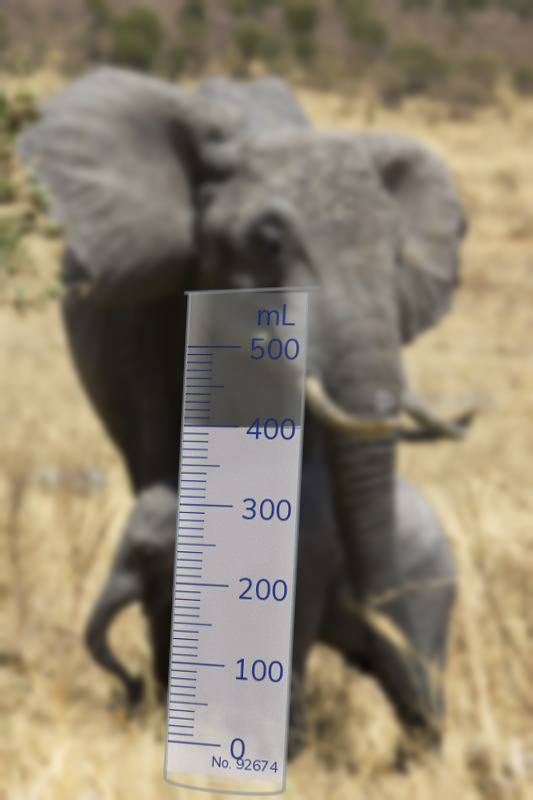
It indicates 400,mL
